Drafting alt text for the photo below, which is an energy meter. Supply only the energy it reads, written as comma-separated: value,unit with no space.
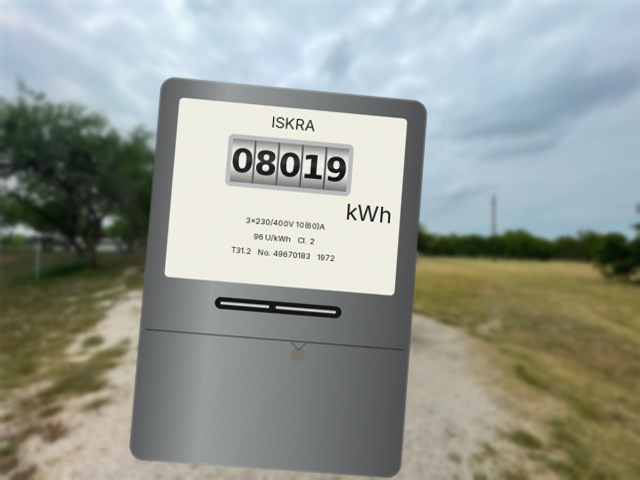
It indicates 8019,kWh
